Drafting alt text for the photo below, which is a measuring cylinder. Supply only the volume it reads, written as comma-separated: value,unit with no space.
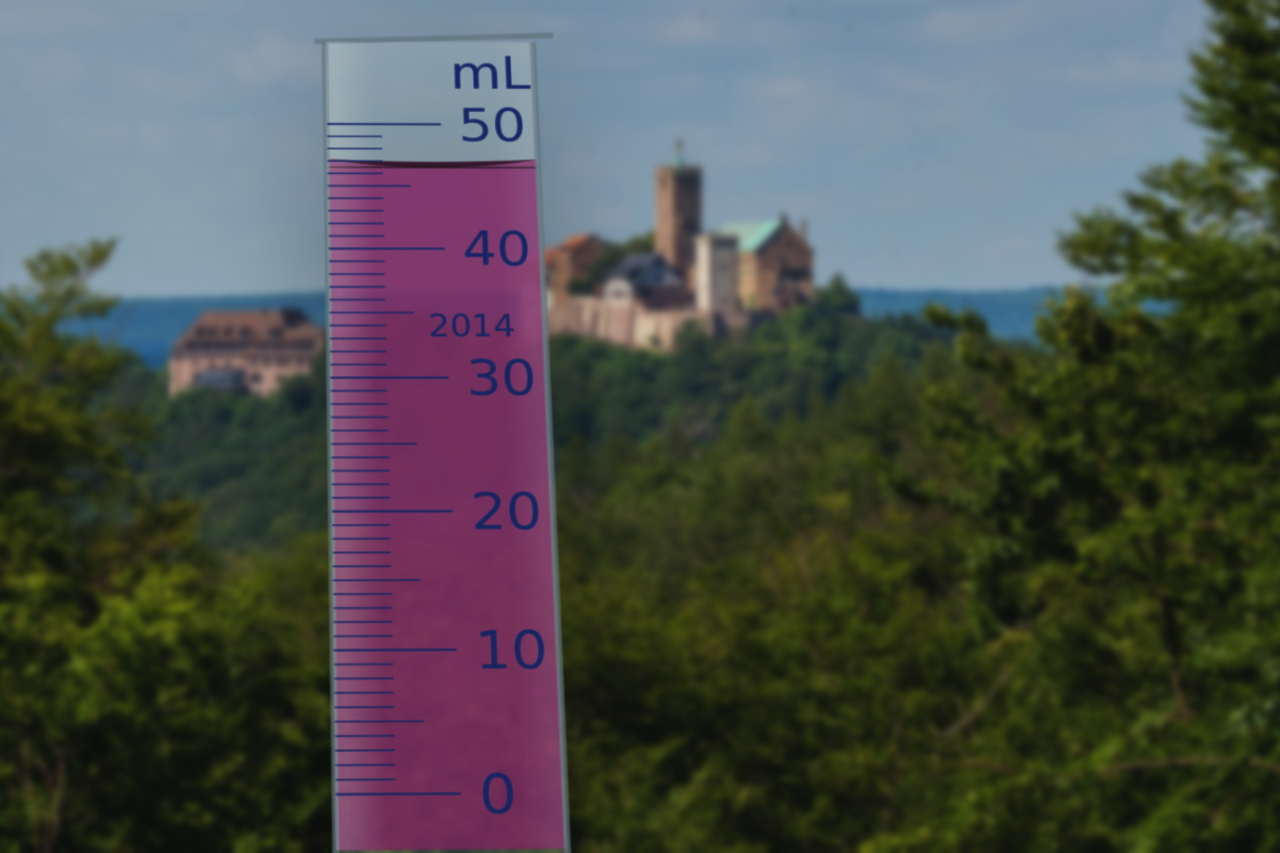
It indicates 46.5,mL
